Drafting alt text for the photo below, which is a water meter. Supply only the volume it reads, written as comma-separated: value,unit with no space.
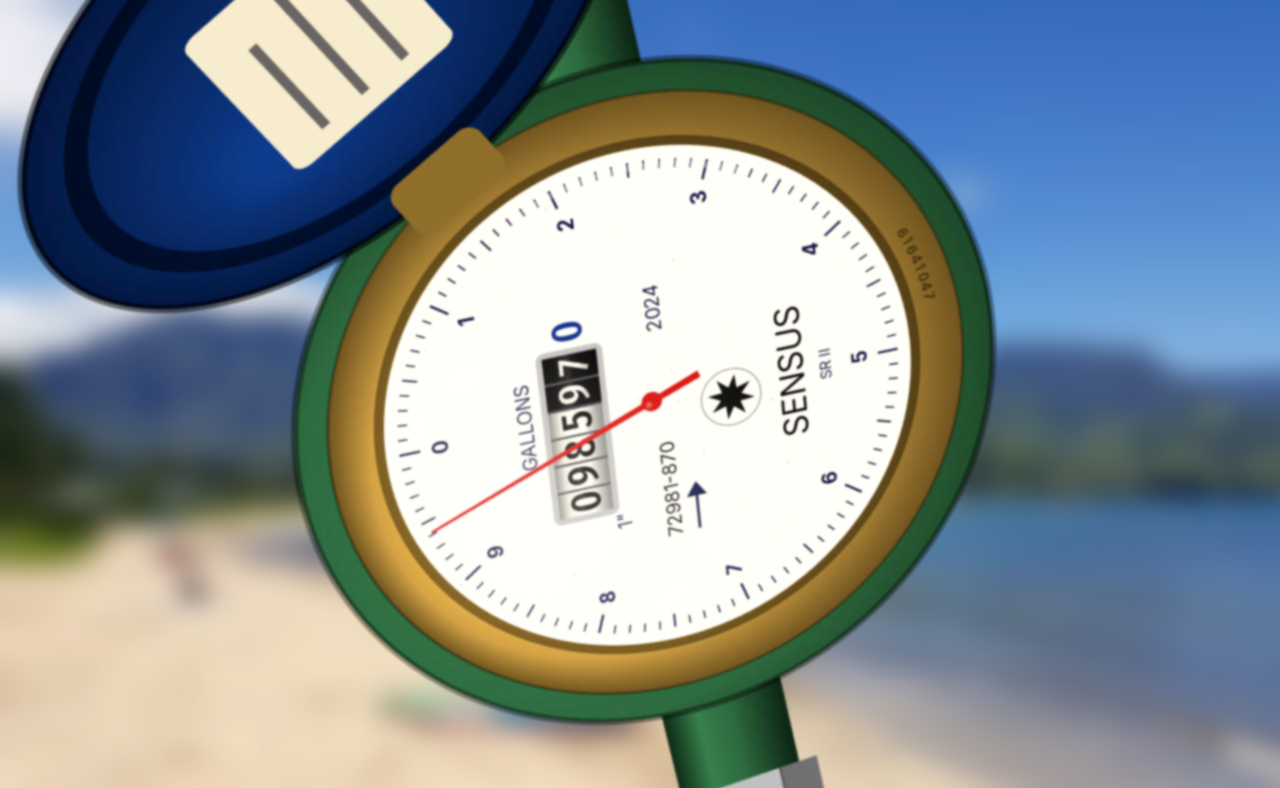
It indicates 985969.4,gal
